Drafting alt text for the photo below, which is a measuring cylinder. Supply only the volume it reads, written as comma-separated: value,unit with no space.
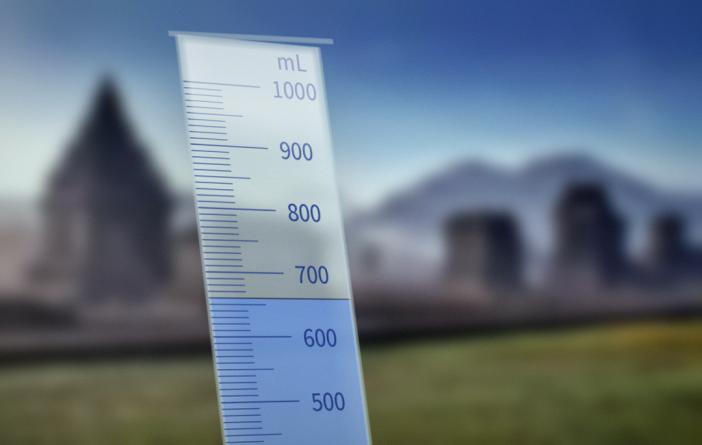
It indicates 660,mL
